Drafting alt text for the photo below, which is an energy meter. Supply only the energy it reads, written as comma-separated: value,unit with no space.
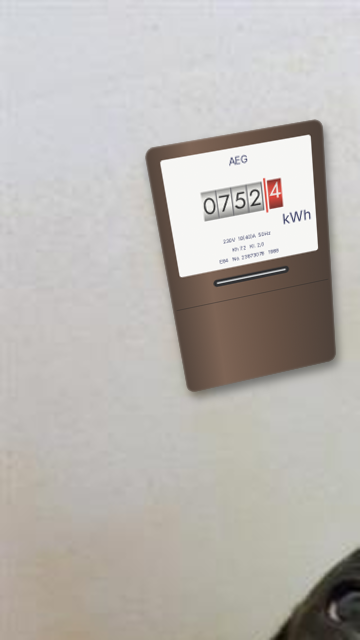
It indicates 752.4,kWh
